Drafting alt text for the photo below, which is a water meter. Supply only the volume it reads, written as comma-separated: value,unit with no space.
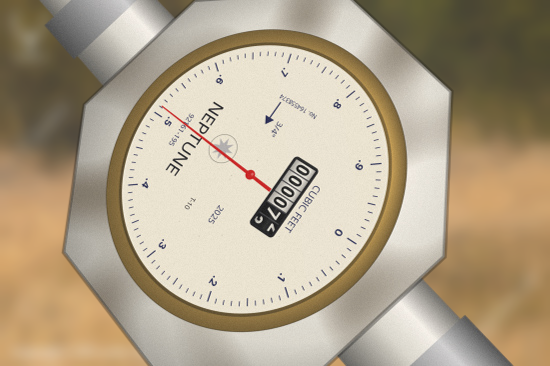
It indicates 72.51,ft³
